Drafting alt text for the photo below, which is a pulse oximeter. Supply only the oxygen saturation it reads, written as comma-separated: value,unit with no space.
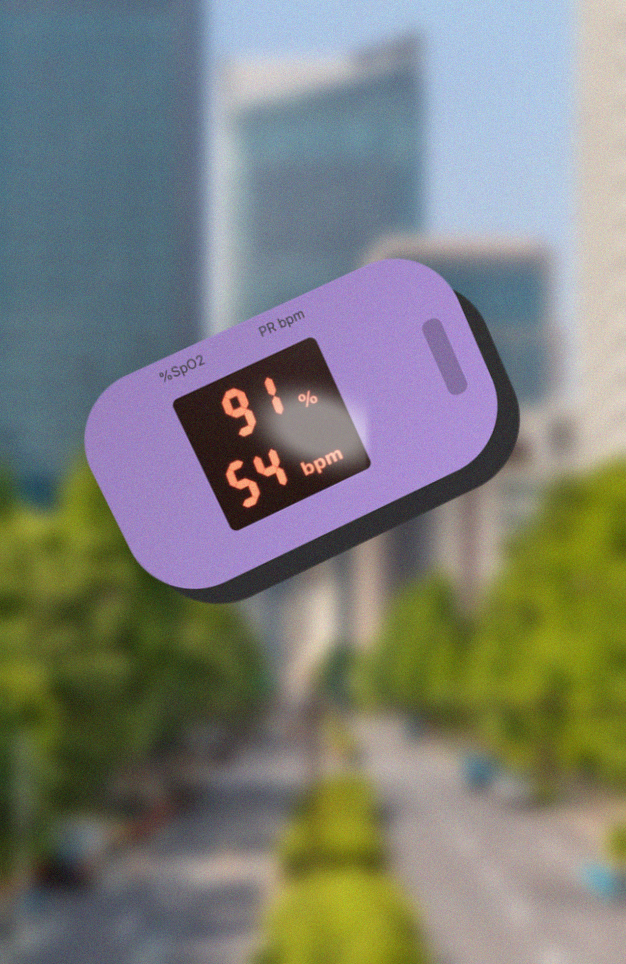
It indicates 91,%
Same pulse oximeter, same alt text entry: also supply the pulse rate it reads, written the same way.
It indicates 54,bpm
